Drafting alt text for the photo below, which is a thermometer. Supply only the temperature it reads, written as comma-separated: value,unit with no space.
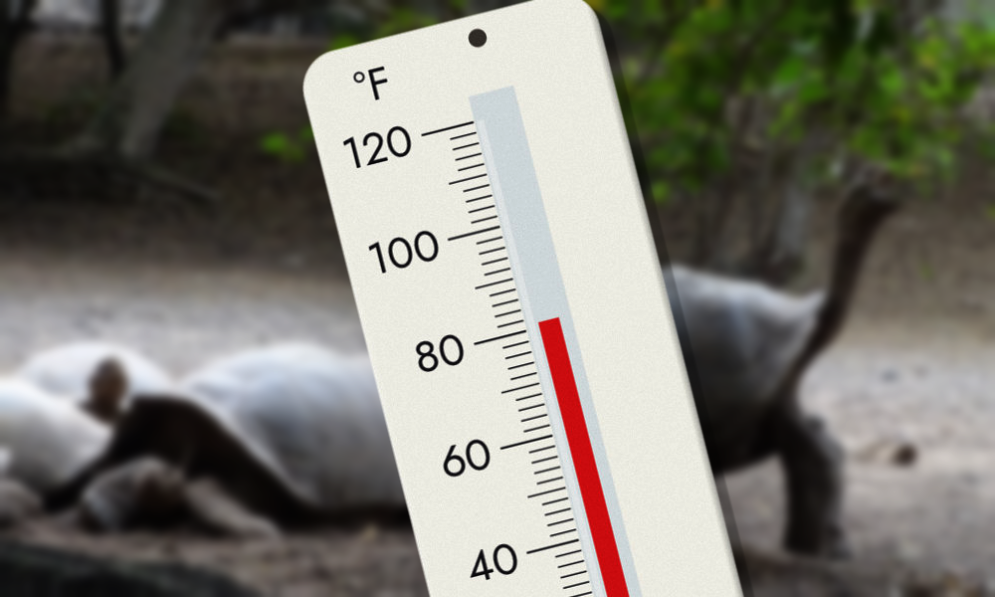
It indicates 81,°F
